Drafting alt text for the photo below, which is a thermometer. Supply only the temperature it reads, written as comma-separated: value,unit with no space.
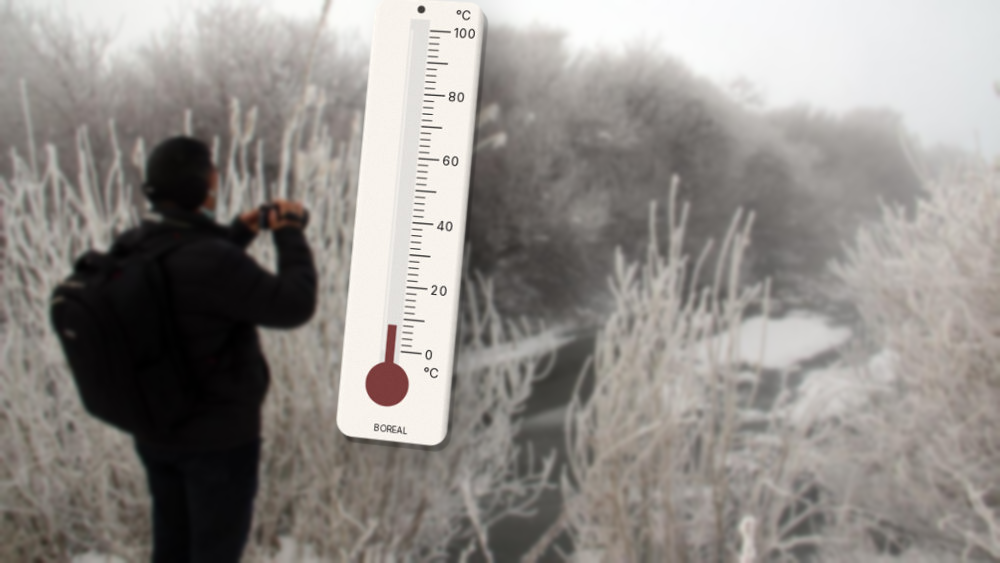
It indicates 8,°C
